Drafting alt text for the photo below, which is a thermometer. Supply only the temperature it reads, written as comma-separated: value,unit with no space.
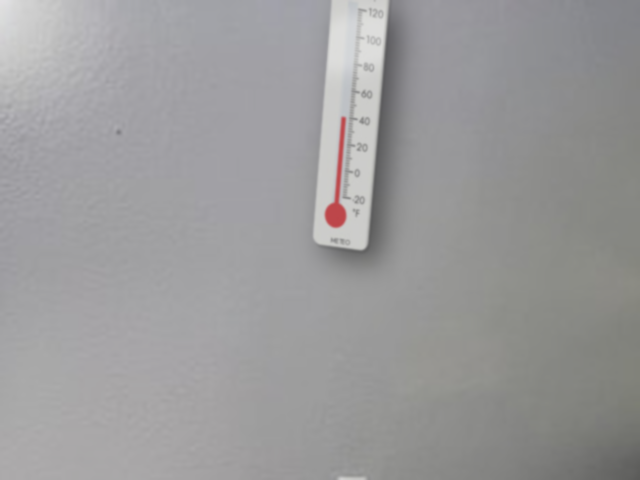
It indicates 40,°F
